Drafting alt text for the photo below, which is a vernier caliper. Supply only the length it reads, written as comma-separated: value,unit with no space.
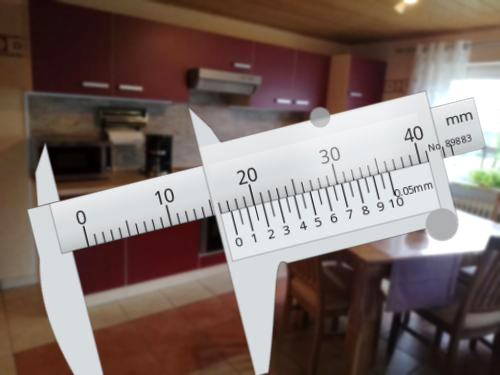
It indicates 17.2,mm
